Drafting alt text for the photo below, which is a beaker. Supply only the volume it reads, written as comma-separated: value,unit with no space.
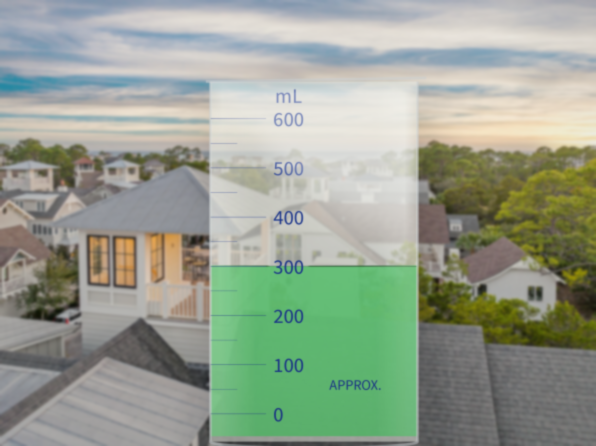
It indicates 300,mL
